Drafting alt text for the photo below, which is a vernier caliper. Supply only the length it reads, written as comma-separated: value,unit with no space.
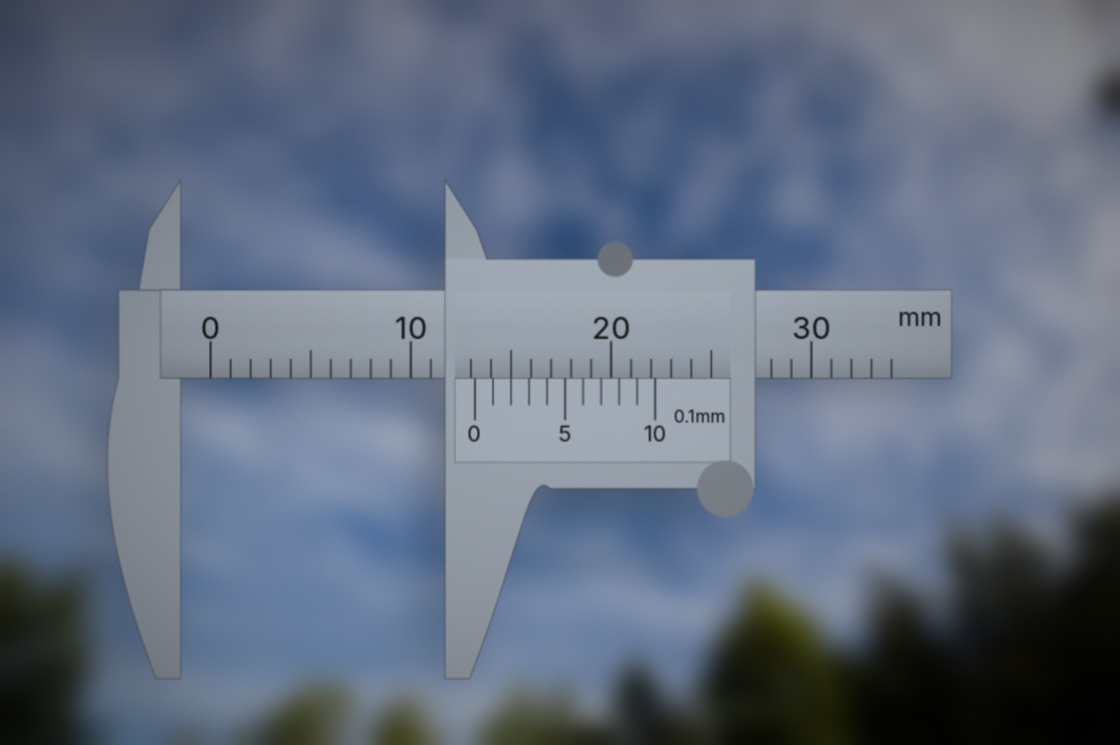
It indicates 13.2,mm
